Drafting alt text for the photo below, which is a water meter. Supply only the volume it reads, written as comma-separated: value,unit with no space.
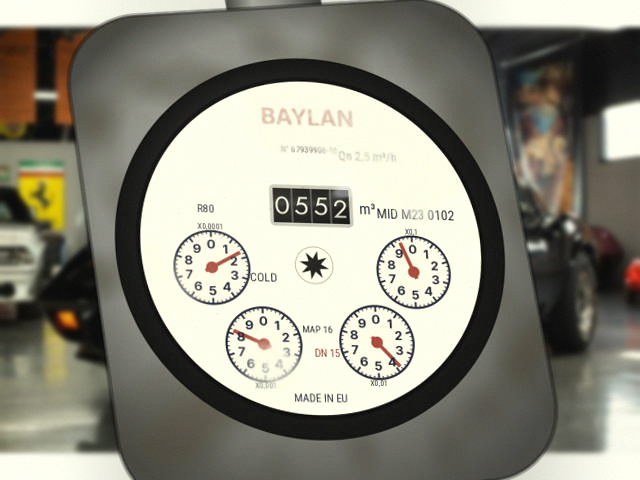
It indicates 551.9381,m³
